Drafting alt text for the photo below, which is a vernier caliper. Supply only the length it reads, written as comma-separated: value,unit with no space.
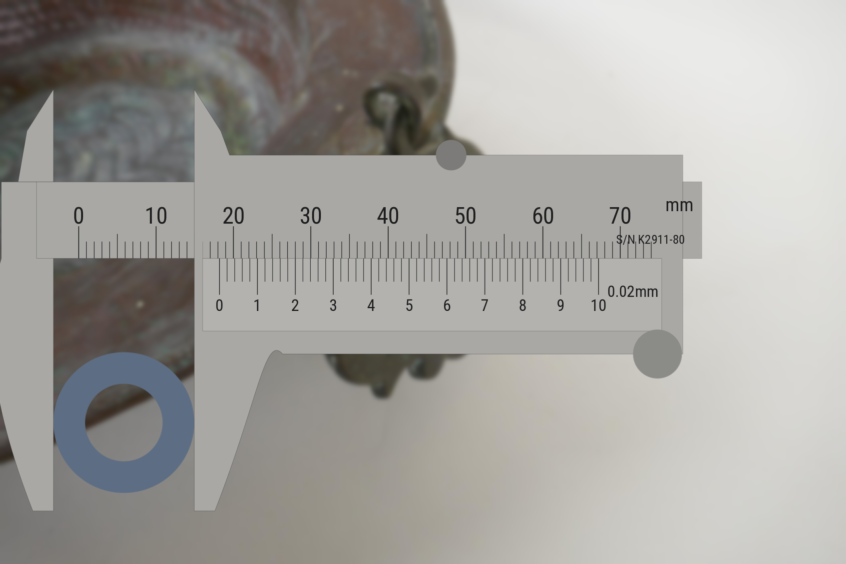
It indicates 18.2,mm
